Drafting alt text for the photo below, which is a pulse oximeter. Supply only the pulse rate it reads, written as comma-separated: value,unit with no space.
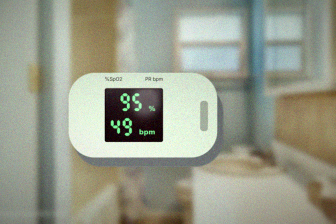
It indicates 49,bpm
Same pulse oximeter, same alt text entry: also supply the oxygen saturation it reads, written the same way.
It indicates 95,%
